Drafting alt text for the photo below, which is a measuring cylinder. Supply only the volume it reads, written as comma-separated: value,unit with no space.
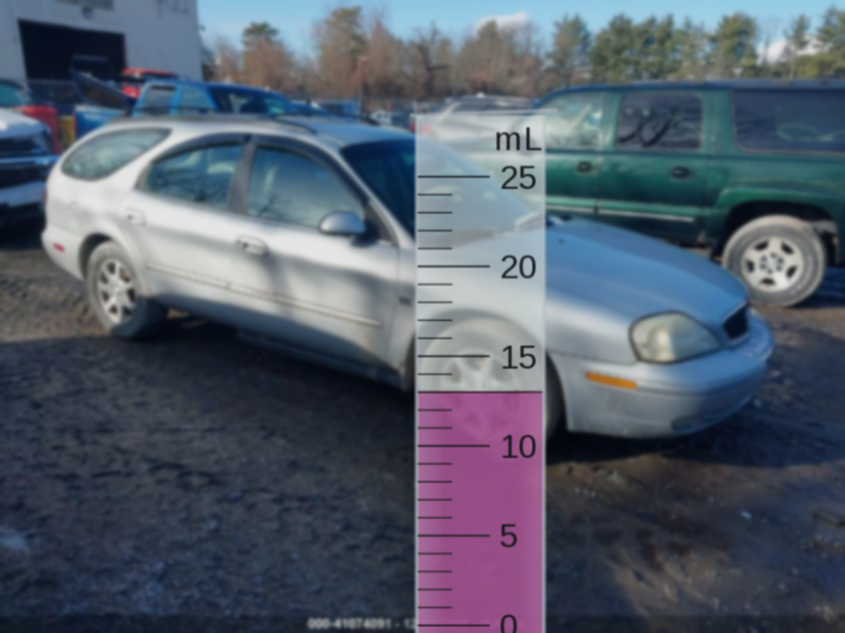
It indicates 13,mL
